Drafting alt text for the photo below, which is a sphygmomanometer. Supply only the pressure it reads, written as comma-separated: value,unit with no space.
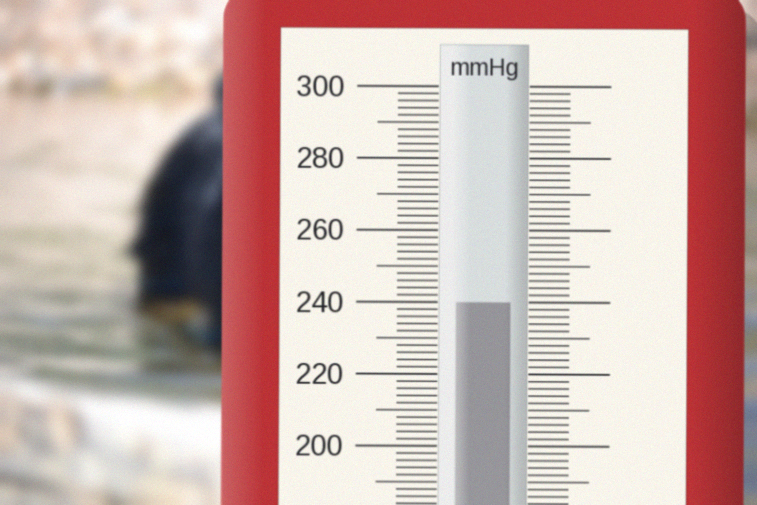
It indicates 240,mmHg
